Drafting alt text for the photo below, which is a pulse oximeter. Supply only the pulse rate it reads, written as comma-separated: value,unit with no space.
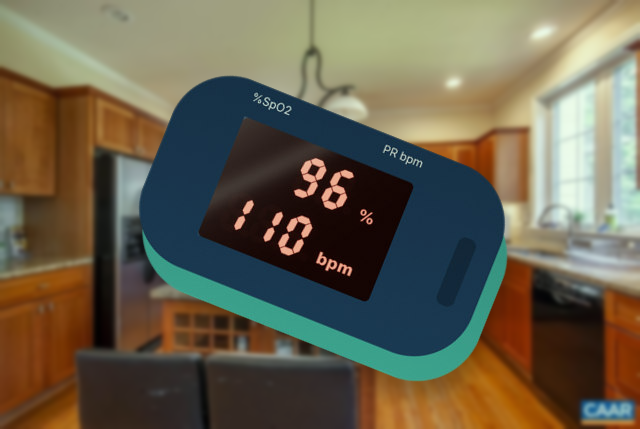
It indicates 110,bpm
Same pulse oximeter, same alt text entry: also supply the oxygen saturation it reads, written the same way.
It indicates 96,%
